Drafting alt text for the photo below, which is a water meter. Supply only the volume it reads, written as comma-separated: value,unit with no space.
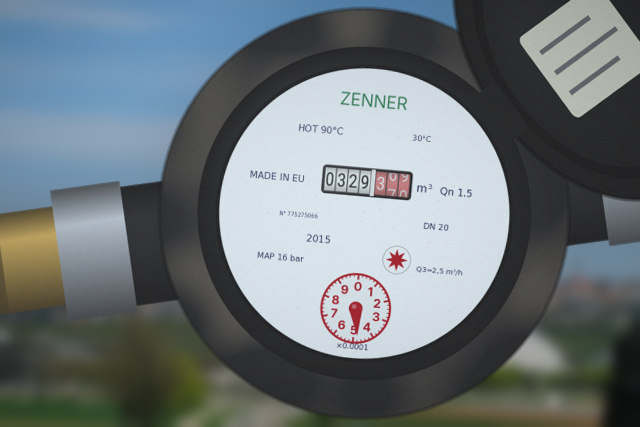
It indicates 329.3694,m³
